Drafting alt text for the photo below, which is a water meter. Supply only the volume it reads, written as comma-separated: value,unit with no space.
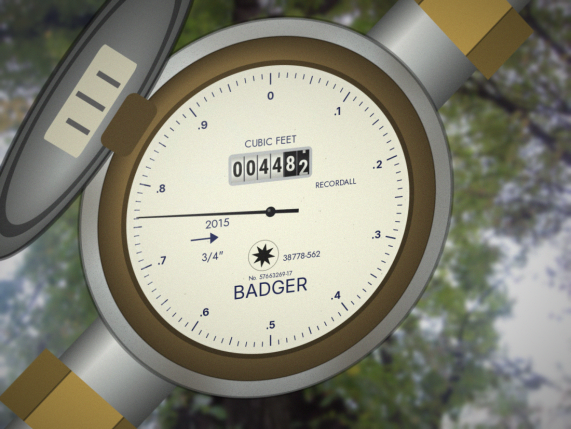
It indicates 4481.76,ft³
